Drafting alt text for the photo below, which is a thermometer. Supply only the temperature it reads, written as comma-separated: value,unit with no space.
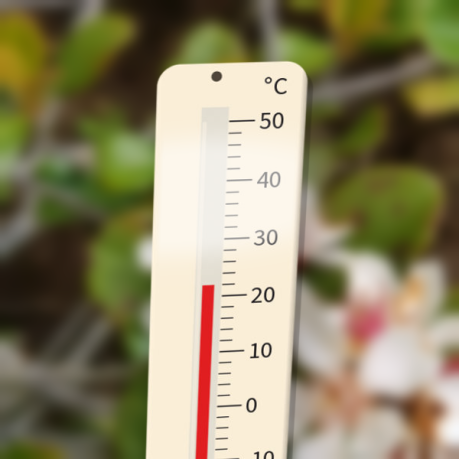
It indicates 22,°C
